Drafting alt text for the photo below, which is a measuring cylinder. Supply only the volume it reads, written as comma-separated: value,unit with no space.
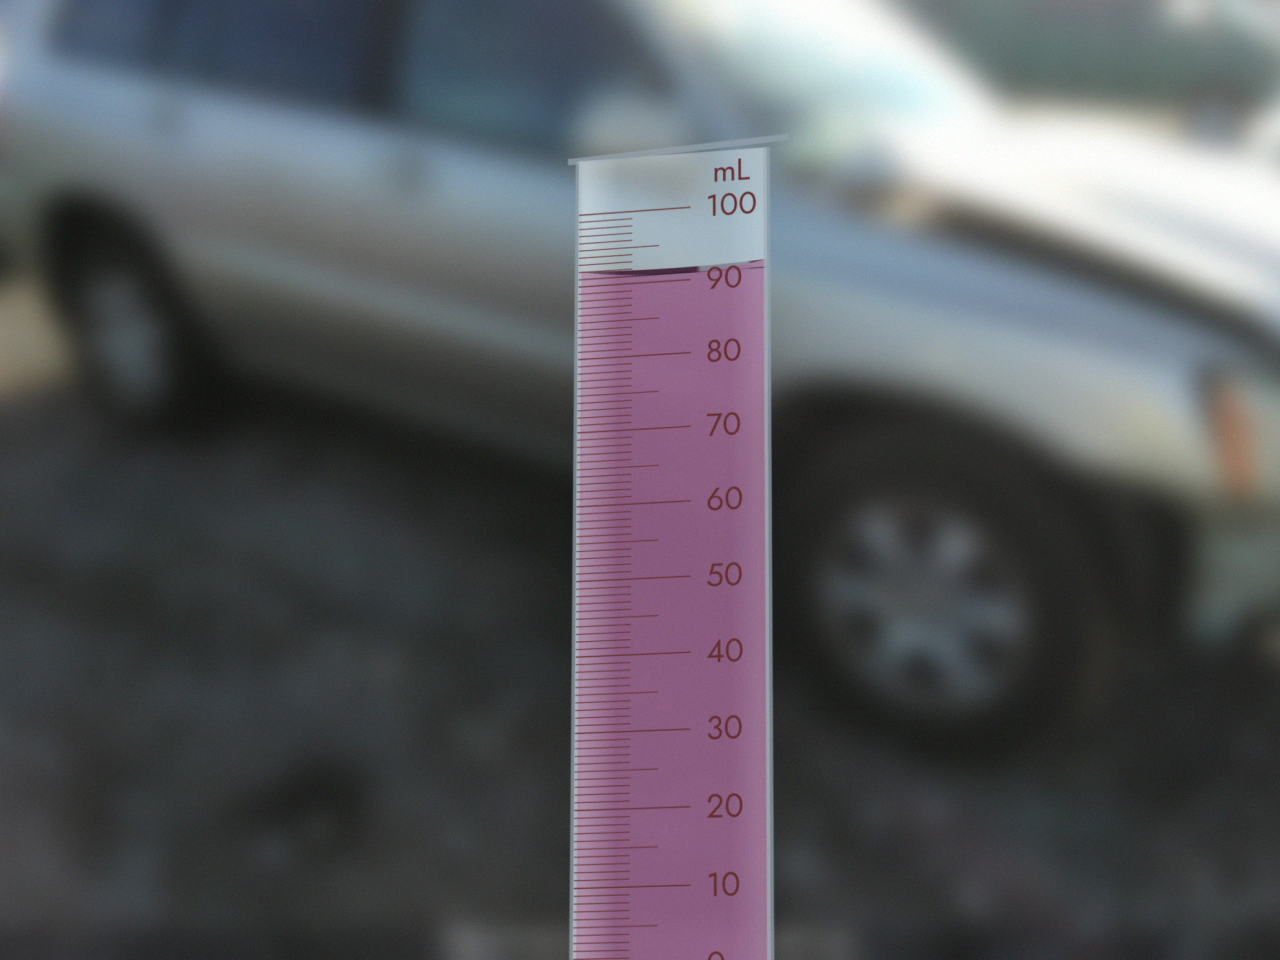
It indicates 91,mL
